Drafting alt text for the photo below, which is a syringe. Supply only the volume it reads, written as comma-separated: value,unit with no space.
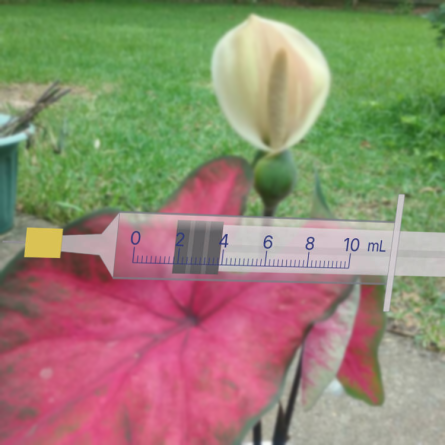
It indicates 1.8,mL
